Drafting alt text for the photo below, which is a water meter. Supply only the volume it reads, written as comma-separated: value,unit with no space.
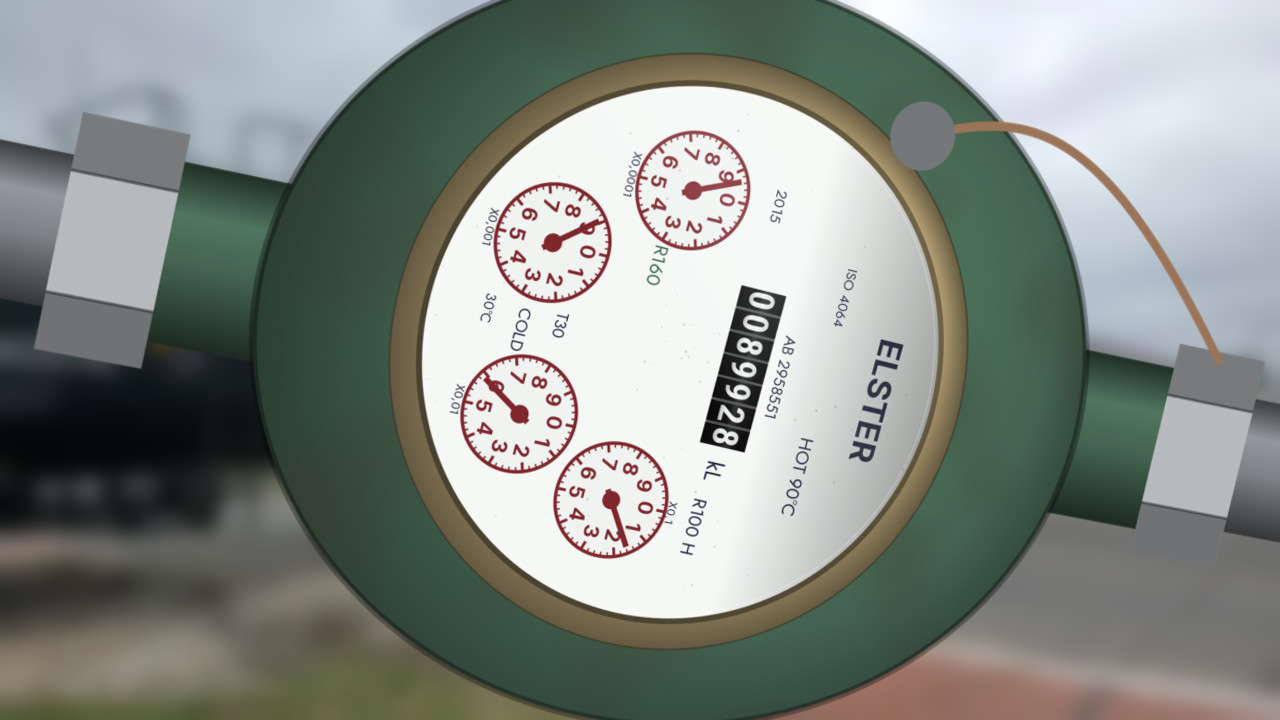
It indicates 89928.1589,kL
